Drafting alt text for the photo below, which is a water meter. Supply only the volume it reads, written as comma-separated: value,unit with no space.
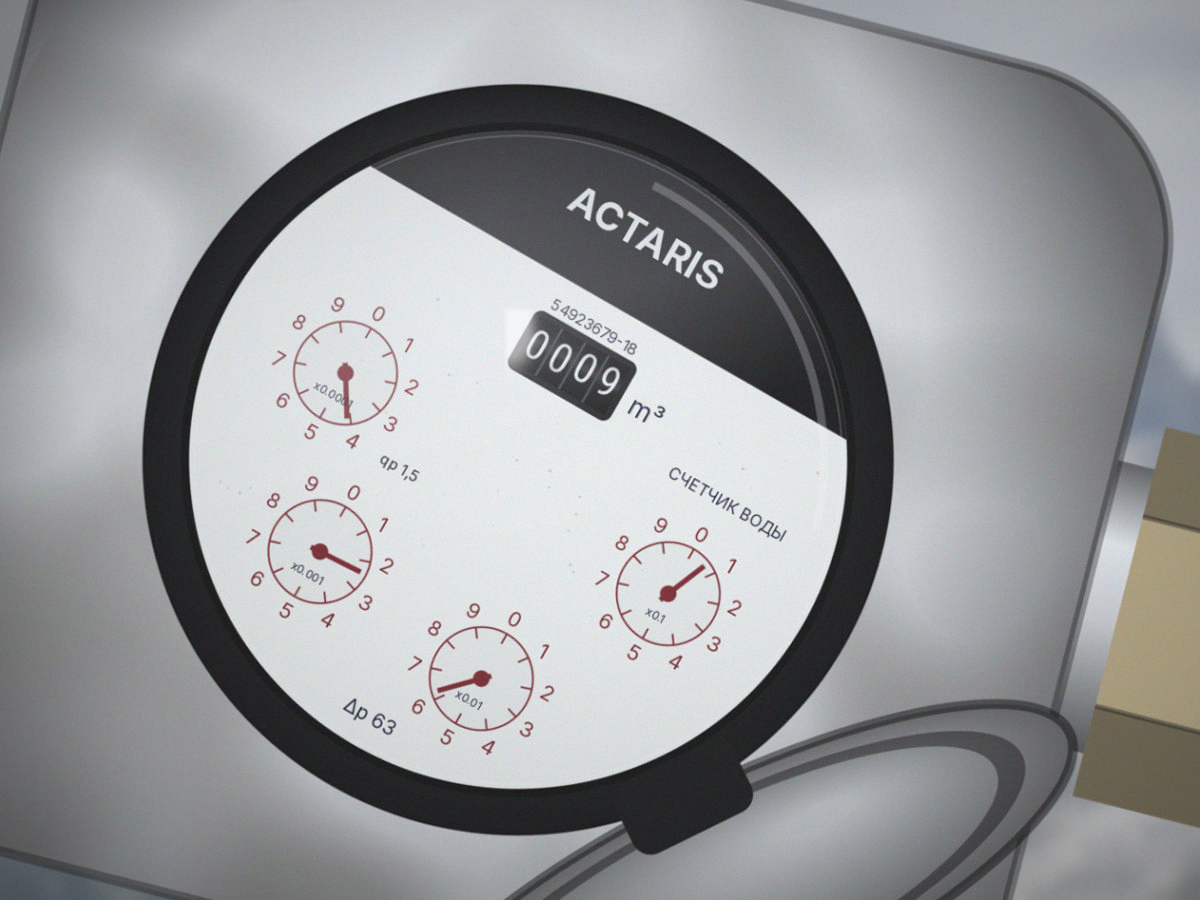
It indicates 9.0624,m³
